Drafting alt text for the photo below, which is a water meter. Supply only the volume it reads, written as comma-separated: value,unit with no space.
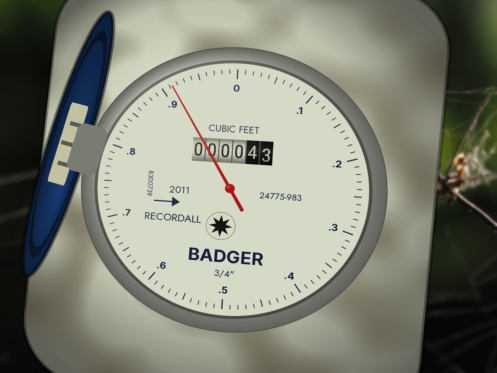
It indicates 42.91,ft³
